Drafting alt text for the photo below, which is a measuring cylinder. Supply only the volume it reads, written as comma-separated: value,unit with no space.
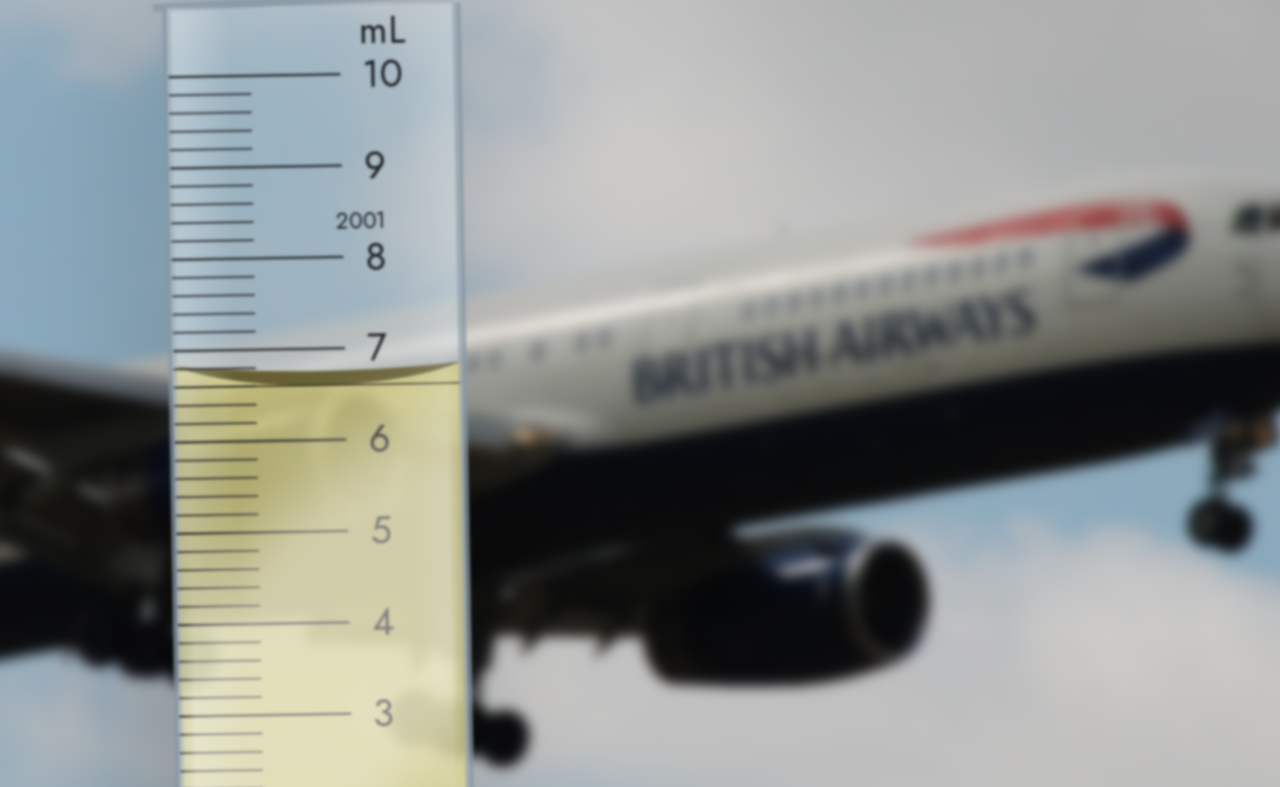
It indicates 6.6,mL
